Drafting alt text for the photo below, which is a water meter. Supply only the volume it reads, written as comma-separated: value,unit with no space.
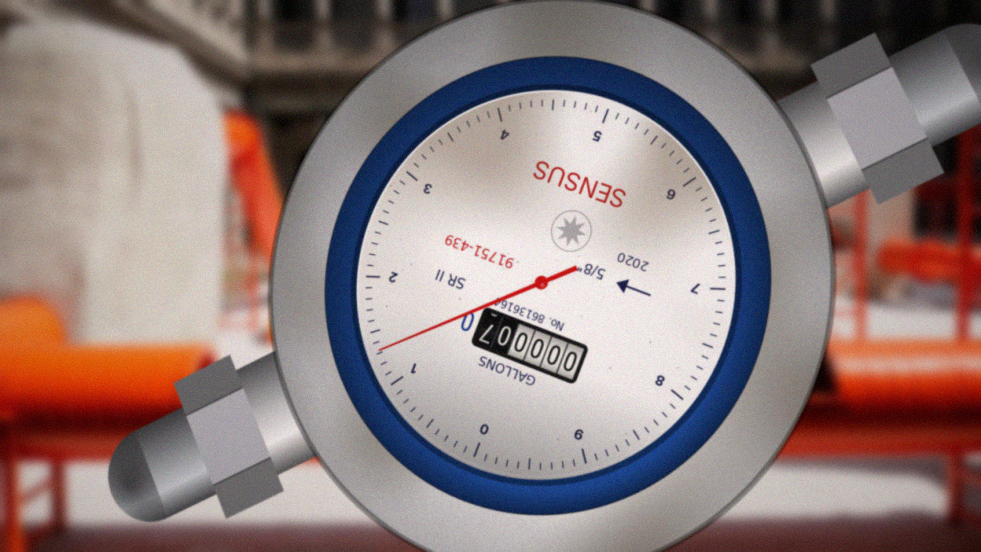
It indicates 71.3,gal
